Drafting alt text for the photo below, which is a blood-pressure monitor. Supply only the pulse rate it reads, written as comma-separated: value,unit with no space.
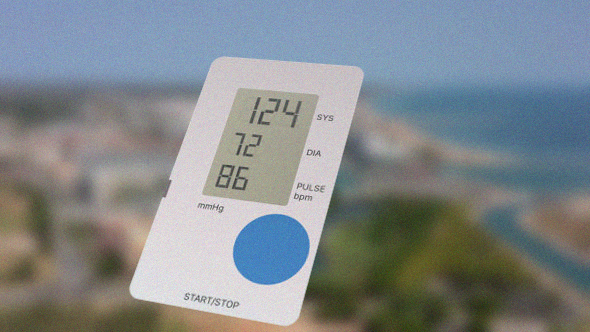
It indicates 86,bpm
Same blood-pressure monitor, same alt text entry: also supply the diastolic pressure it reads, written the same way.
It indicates 72,mmHg
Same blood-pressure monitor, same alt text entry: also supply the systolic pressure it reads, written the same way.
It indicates 124,mmHg
